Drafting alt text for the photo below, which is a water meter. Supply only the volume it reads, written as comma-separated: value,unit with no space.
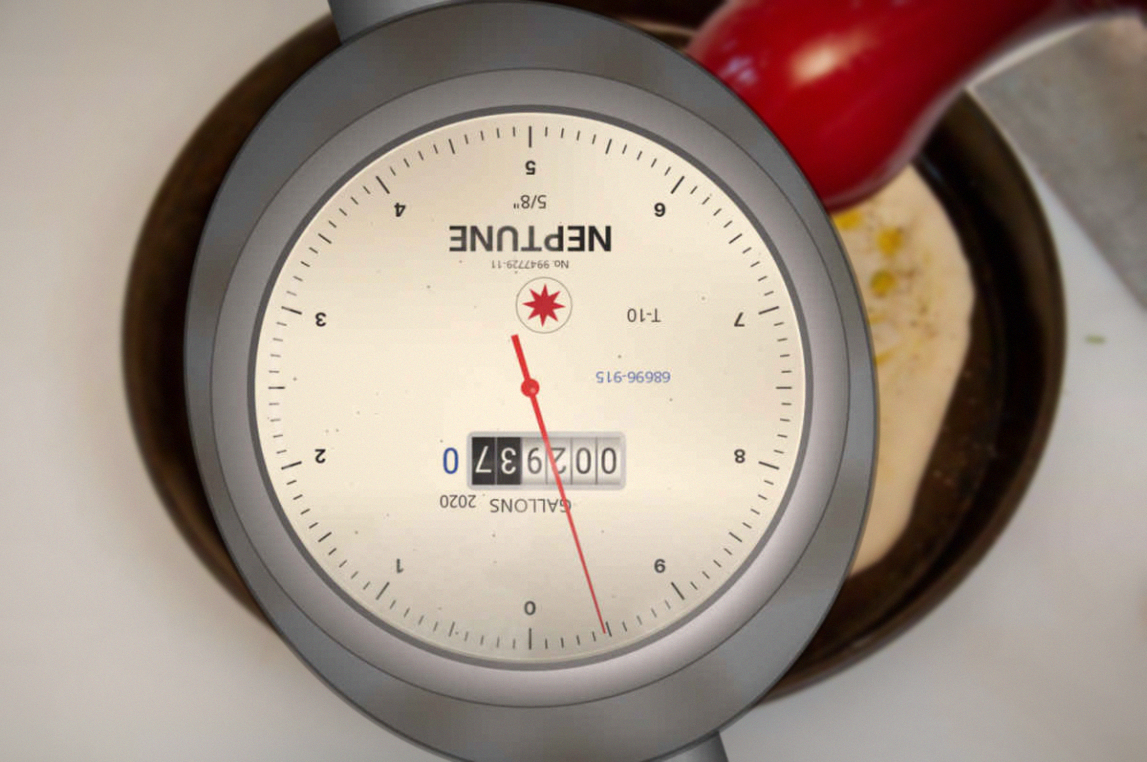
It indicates 29369.5,gal
